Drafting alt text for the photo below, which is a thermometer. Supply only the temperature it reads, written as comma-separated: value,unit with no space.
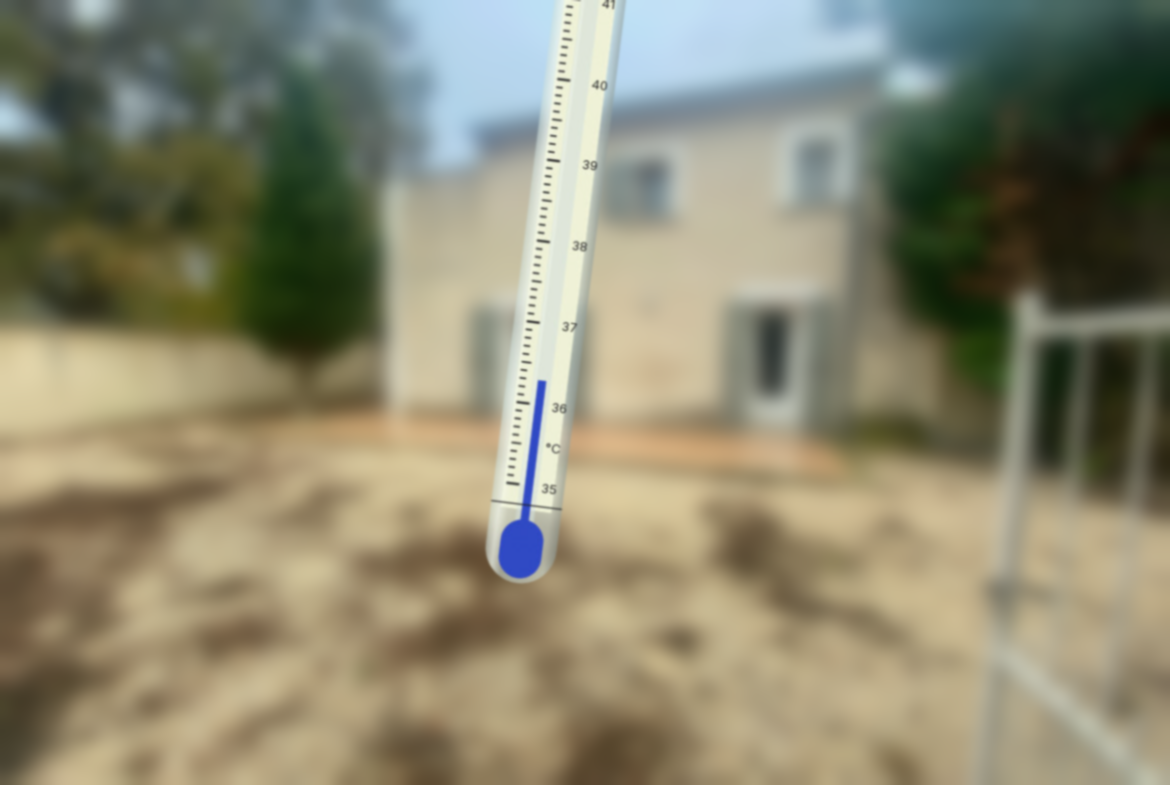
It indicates 36.3,°C
